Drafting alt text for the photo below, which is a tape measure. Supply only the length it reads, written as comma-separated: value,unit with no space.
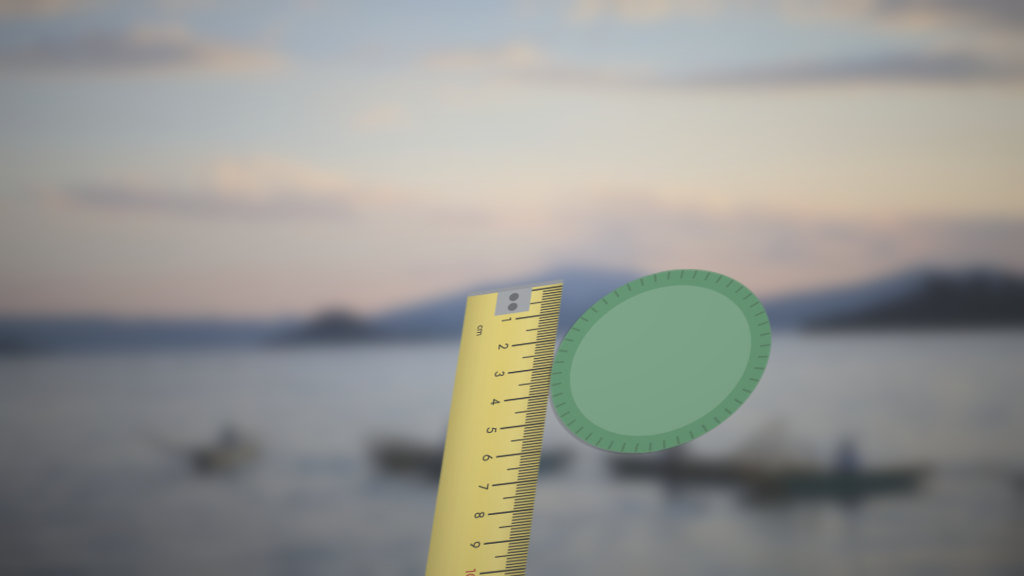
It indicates 6.5,cm
